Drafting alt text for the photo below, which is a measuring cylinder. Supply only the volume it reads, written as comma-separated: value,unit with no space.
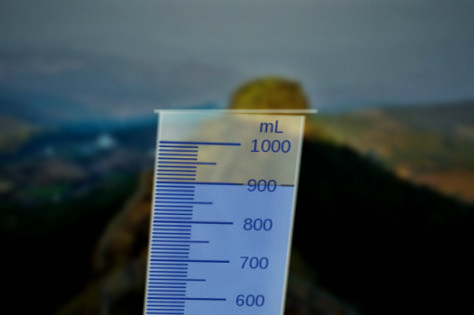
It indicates 900,mL
